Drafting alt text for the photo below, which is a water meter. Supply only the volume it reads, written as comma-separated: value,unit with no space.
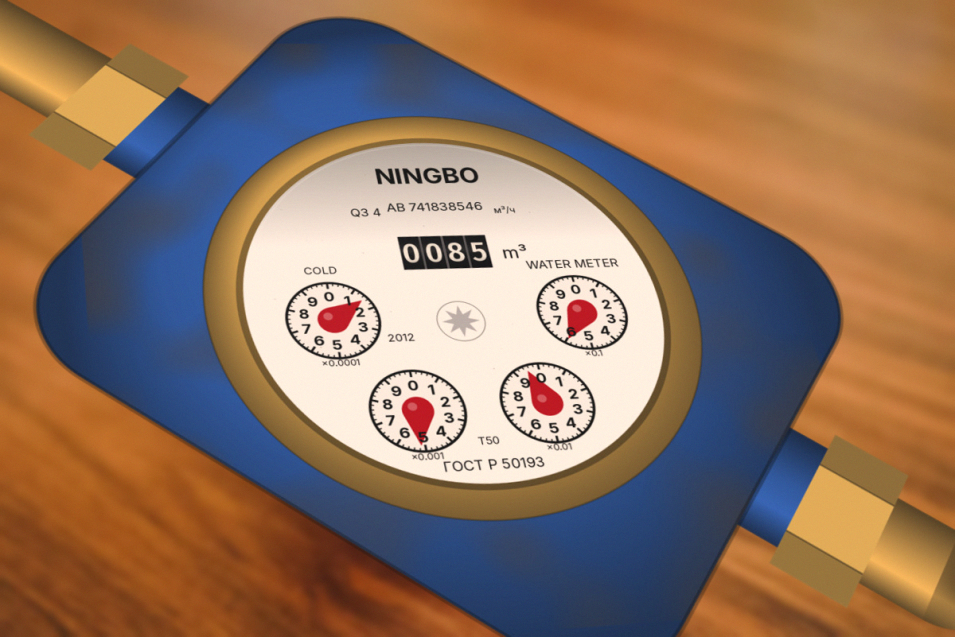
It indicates 85.5951,m³
